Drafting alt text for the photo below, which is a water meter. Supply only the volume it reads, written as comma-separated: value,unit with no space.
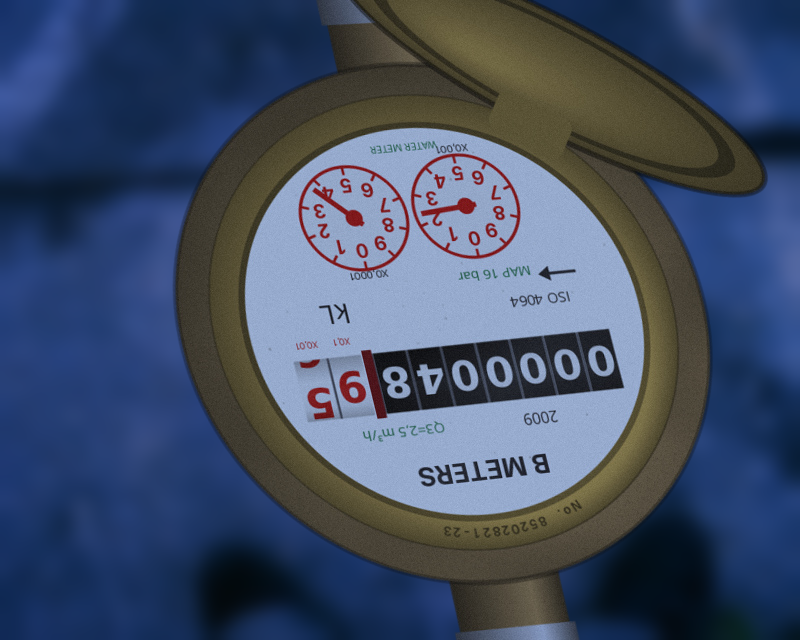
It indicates 48.9523,kL
